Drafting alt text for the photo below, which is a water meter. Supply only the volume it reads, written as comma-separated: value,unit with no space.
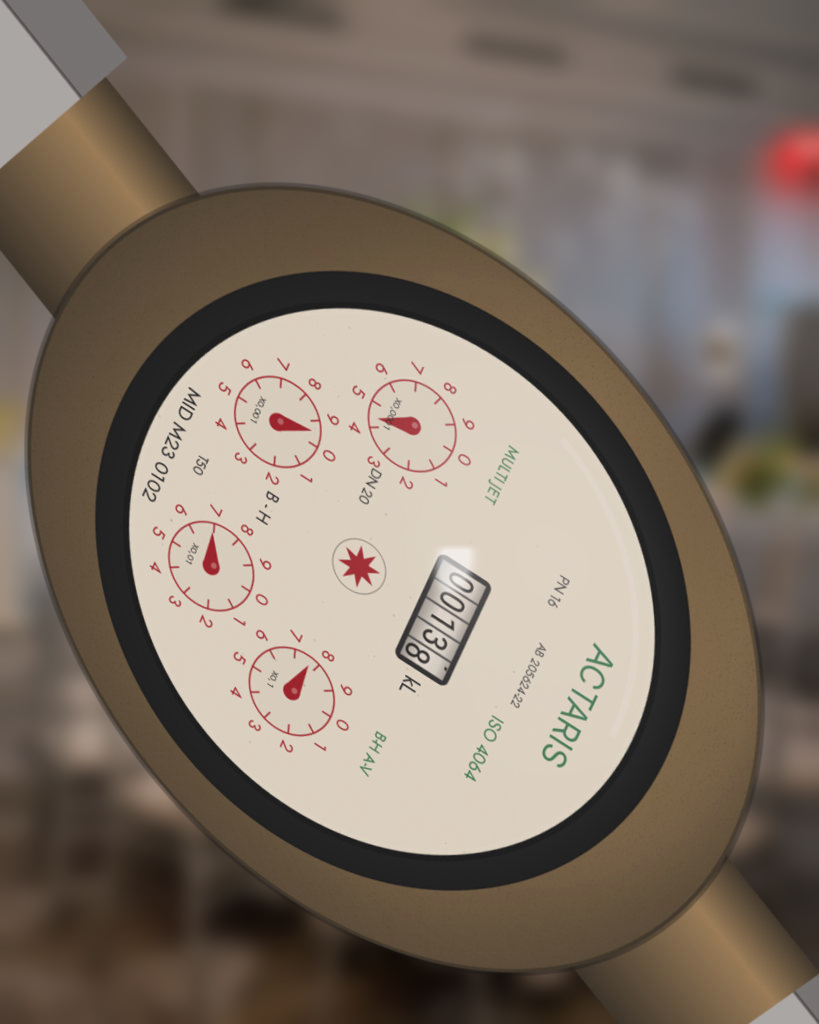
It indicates 137.7694,kL
